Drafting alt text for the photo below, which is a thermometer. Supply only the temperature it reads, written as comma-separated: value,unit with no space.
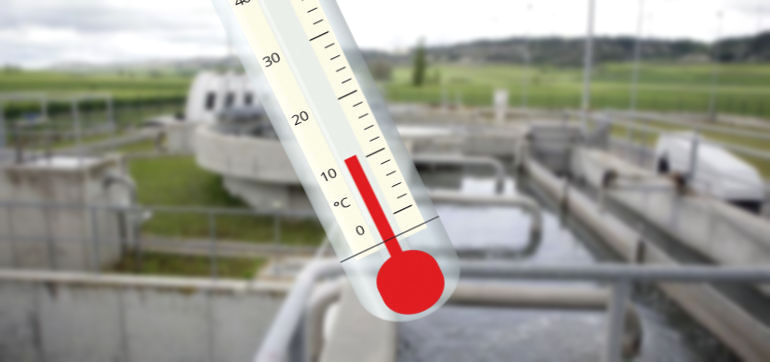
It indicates 11,°C
